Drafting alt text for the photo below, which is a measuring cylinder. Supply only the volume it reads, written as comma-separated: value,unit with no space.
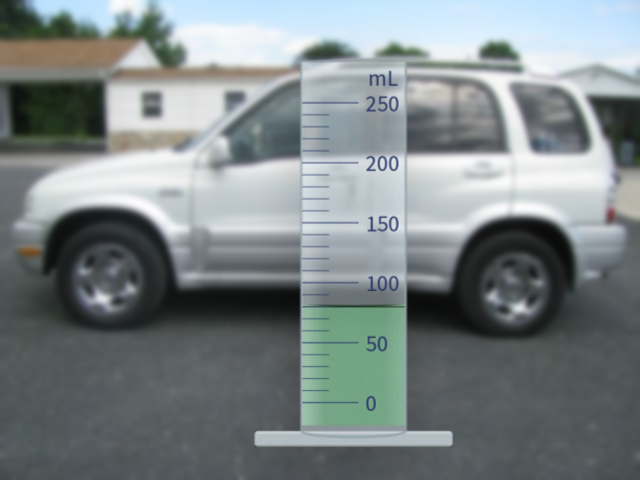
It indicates 80,mL
